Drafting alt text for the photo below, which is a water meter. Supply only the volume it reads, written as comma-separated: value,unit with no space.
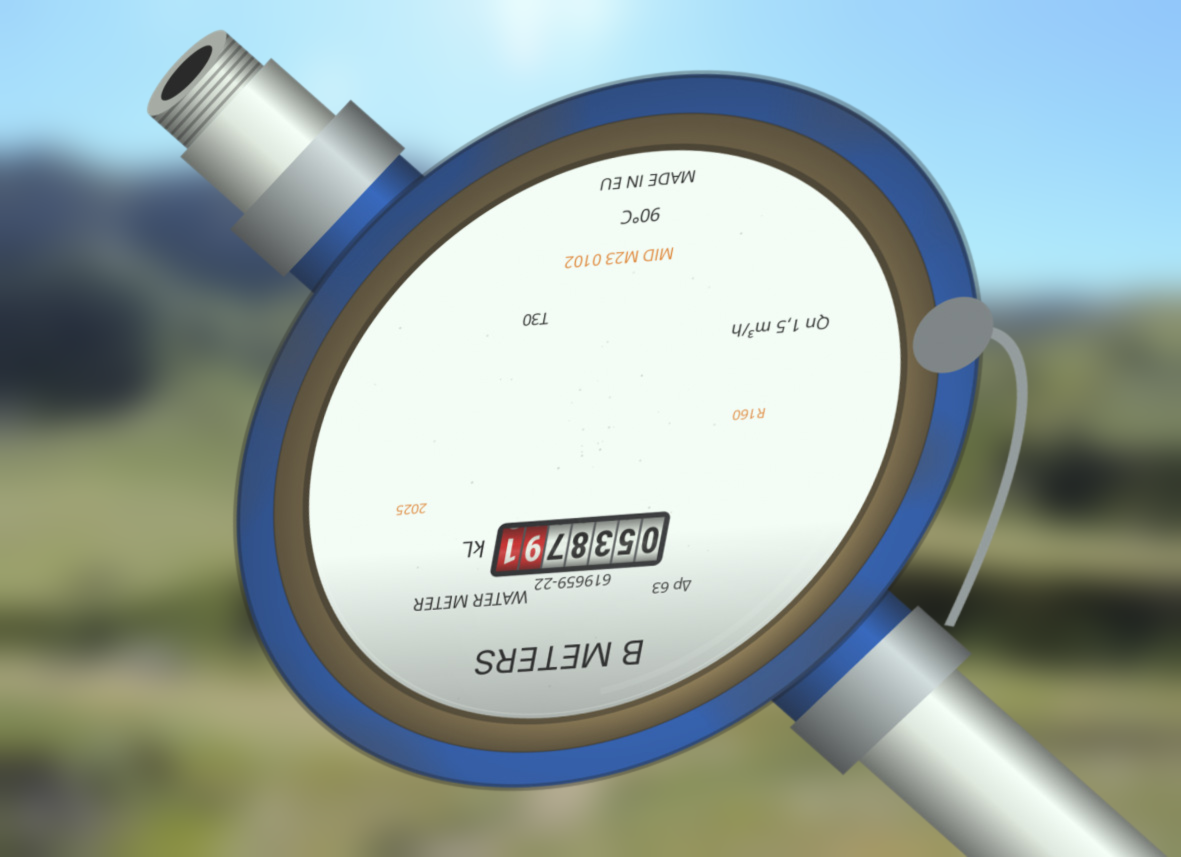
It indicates 5387.91,kL
